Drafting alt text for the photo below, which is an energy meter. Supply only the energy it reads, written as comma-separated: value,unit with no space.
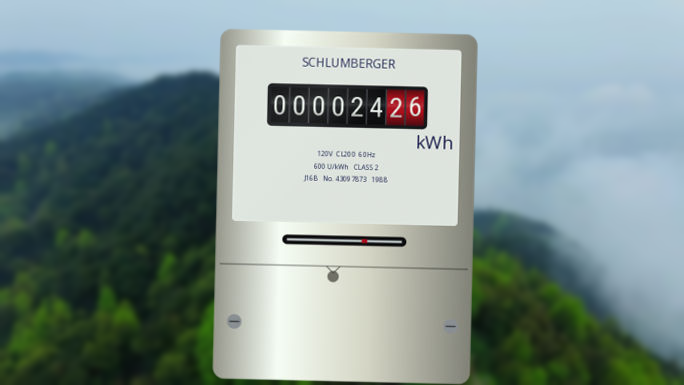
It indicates 24.26,kWh
